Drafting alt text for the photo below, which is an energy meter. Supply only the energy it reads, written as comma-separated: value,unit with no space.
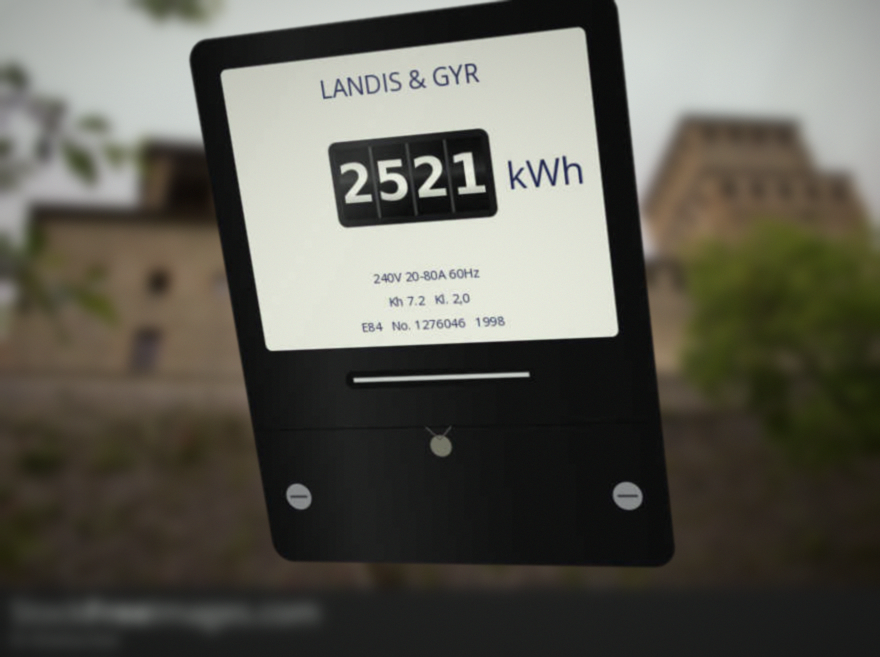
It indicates 2521,kWh
